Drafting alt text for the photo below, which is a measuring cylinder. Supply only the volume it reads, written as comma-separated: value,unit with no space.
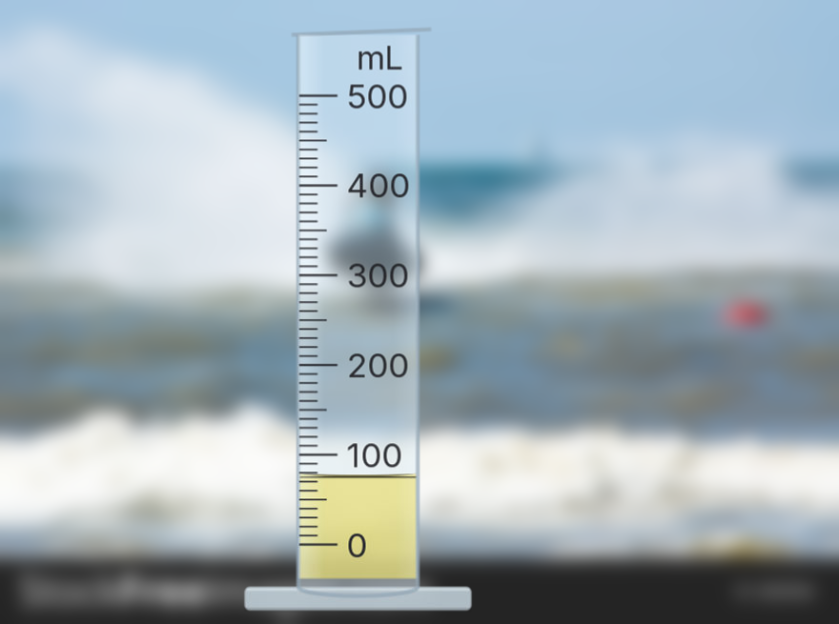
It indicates 75,mL
